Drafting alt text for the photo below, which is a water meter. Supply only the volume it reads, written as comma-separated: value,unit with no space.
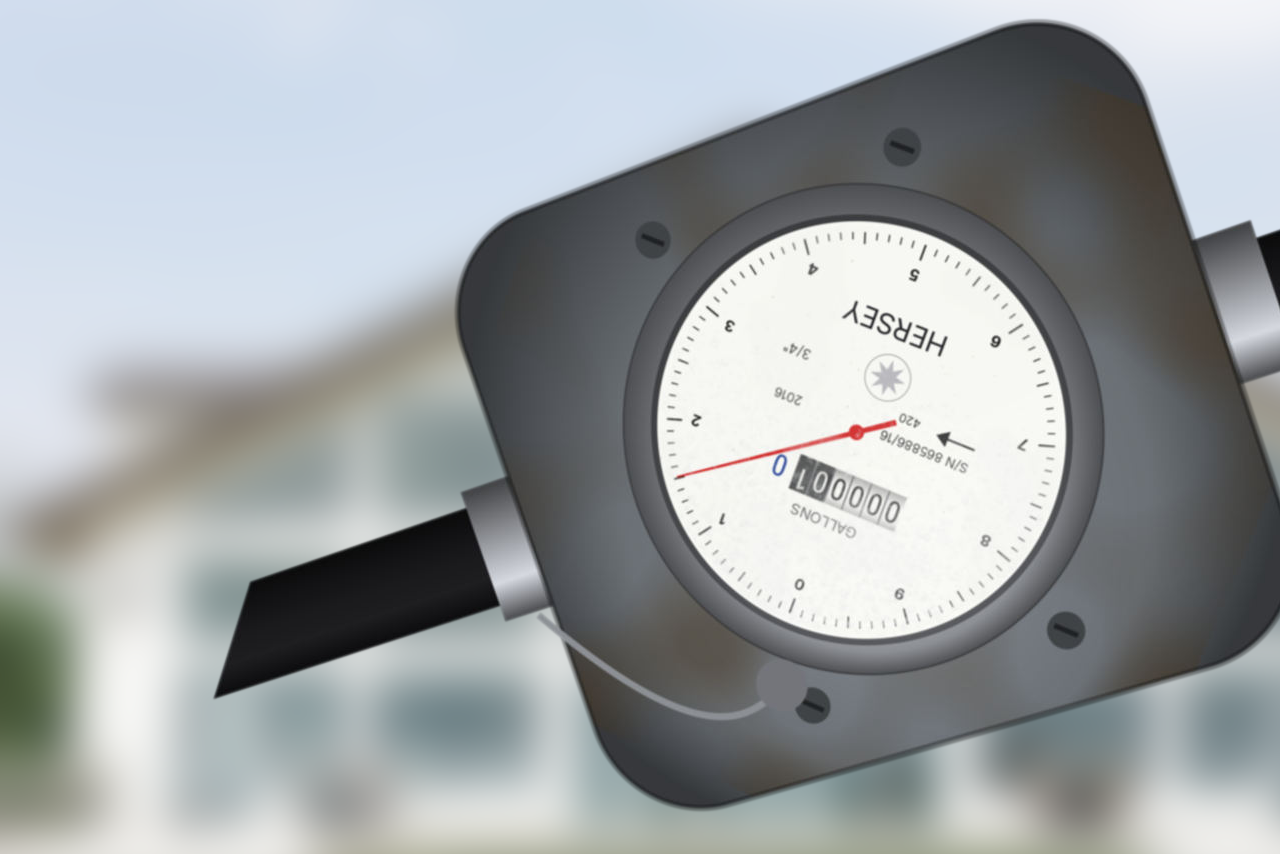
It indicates 11.5,gal
